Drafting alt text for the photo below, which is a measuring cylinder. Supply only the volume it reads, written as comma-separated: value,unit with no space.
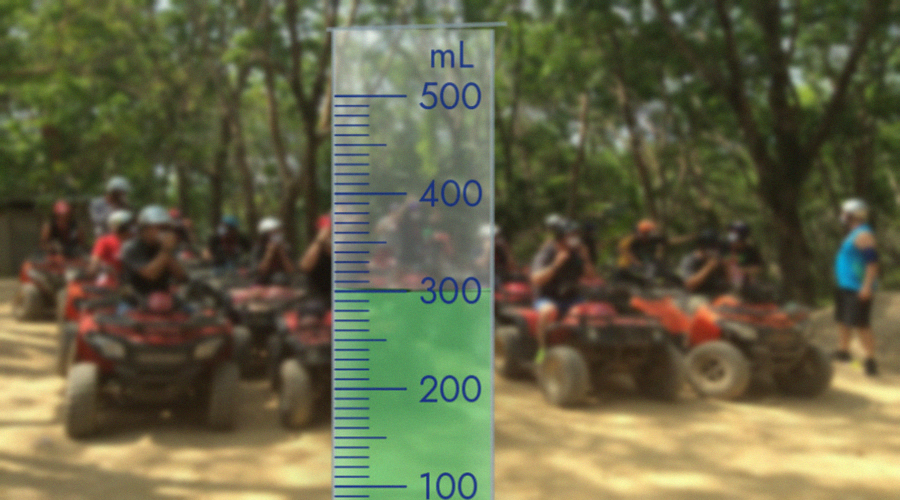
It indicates 300,mL
